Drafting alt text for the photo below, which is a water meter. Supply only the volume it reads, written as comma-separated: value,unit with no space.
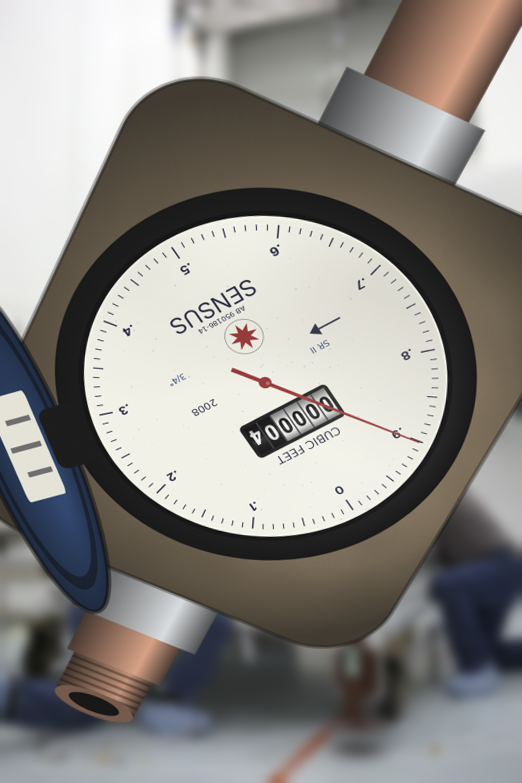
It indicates 3.90,ft³
